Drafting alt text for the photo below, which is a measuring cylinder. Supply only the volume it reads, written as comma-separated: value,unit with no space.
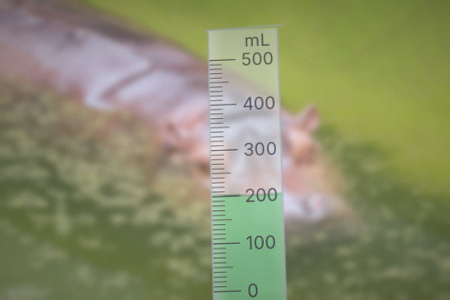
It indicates 200,mL
